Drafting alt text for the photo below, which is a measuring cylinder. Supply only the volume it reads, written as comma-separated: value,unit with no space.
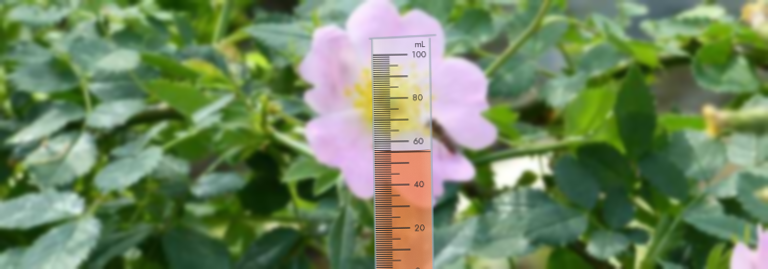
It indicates 55,mL
